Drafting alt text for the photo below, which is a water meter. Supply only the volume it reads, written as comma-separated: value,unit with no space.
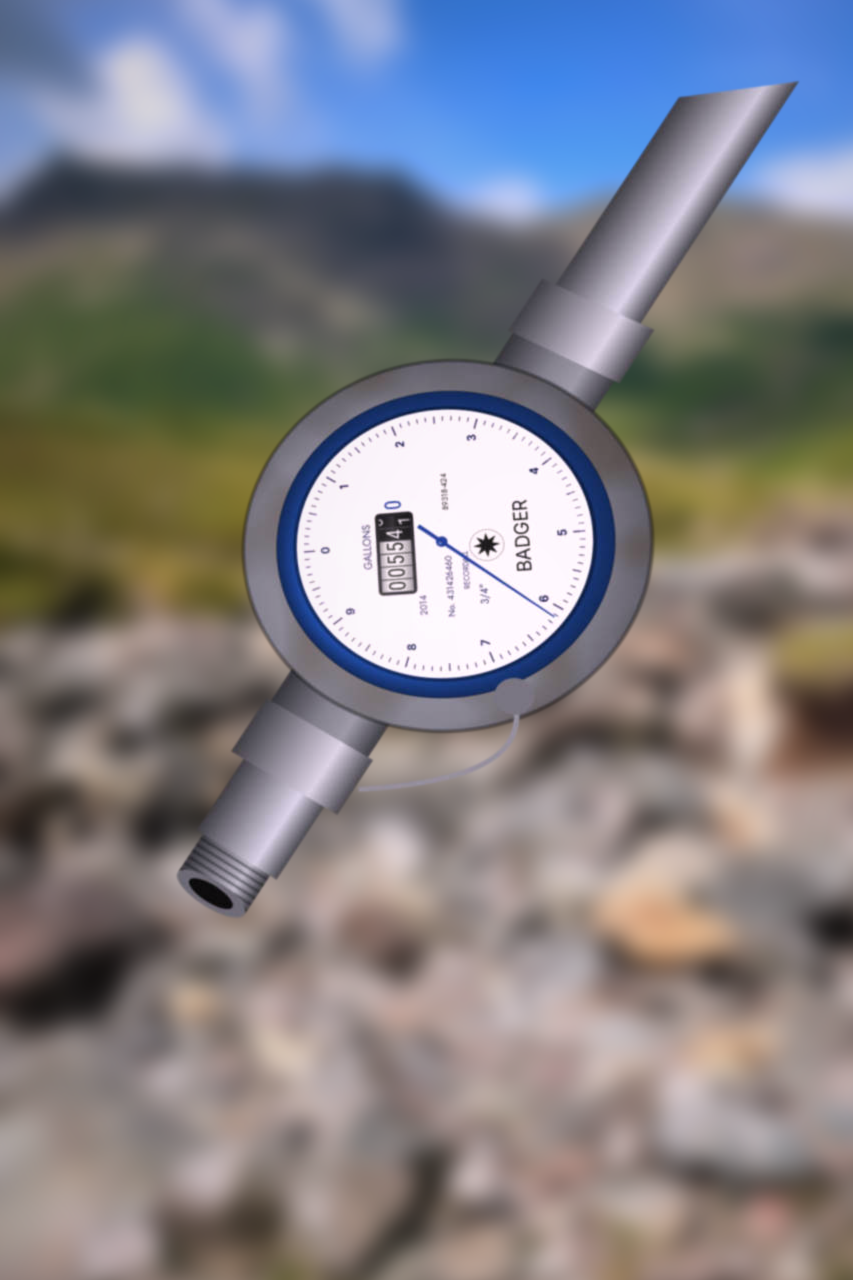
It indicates 55406.1,gal
